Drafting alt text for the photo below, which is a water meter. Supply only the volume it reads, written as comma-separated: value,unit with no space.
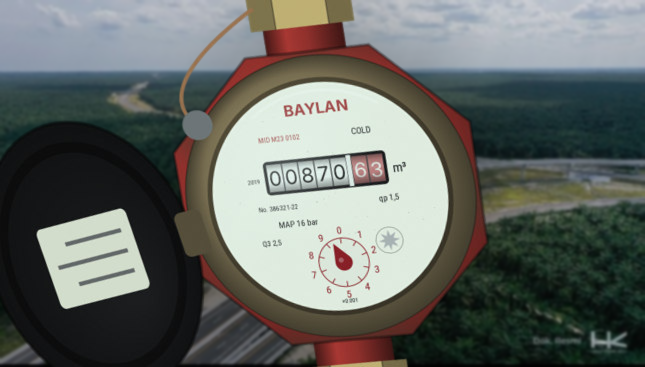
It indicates 870.629,m³
